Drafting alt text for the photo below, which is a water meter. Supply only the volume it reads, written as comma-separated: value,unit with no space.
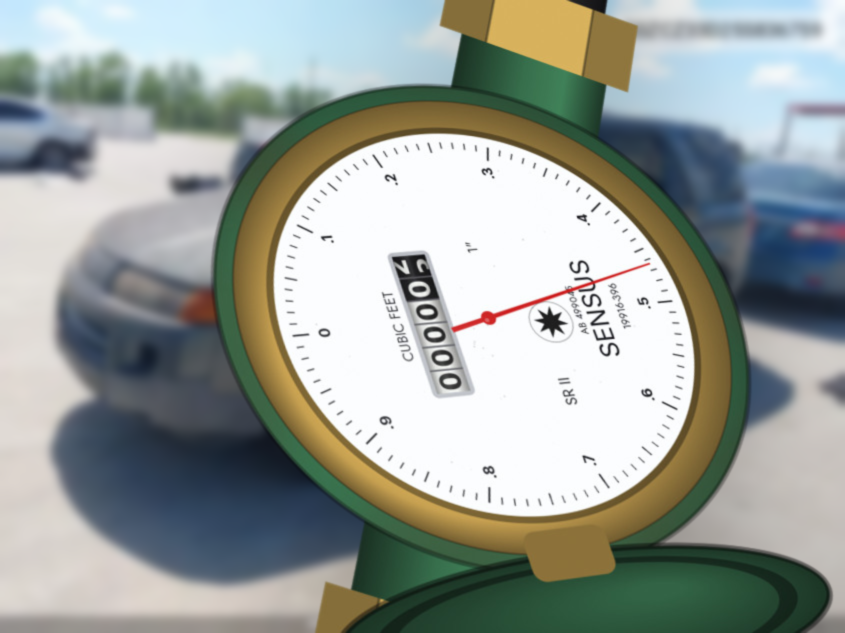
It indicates 2.46,ft³
